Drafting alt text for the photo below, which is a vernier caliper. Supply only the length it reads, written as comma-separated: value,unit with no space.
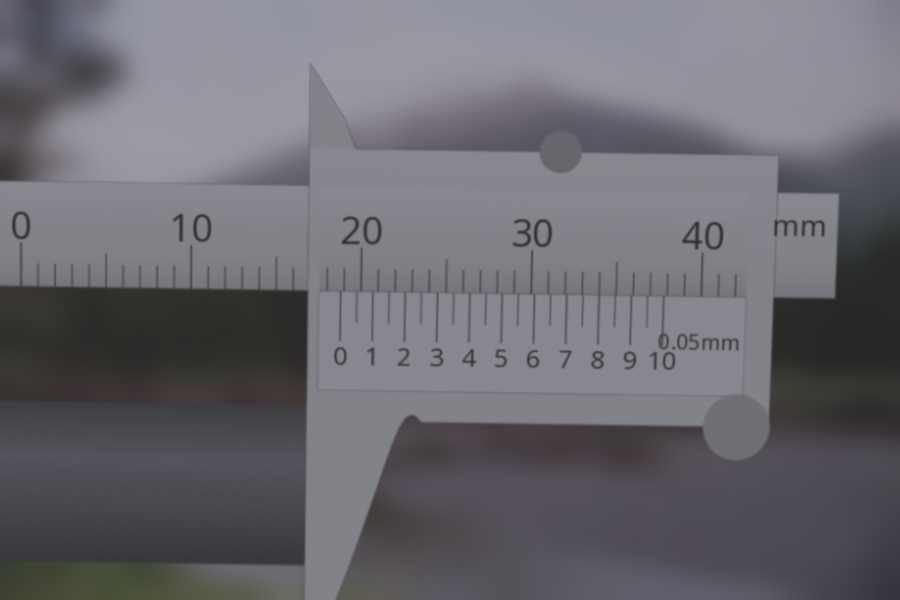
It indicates 18.8,mm
